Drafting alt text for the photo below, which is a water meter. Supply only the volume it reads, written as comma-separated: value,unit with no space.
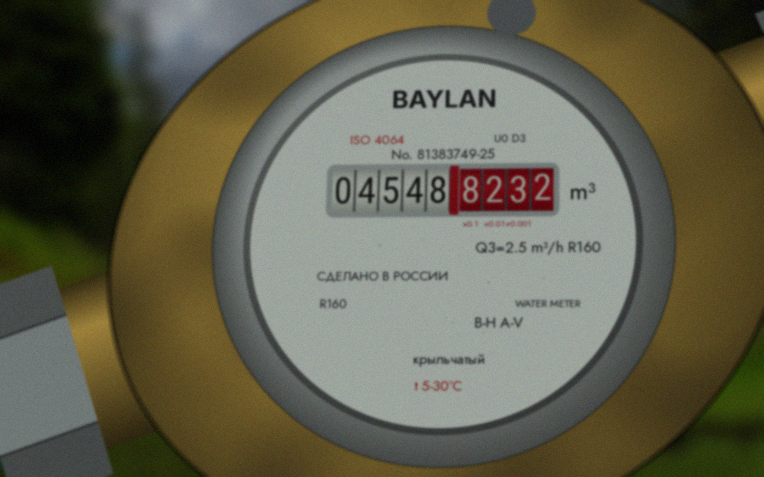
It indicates 4548.8232,m³
